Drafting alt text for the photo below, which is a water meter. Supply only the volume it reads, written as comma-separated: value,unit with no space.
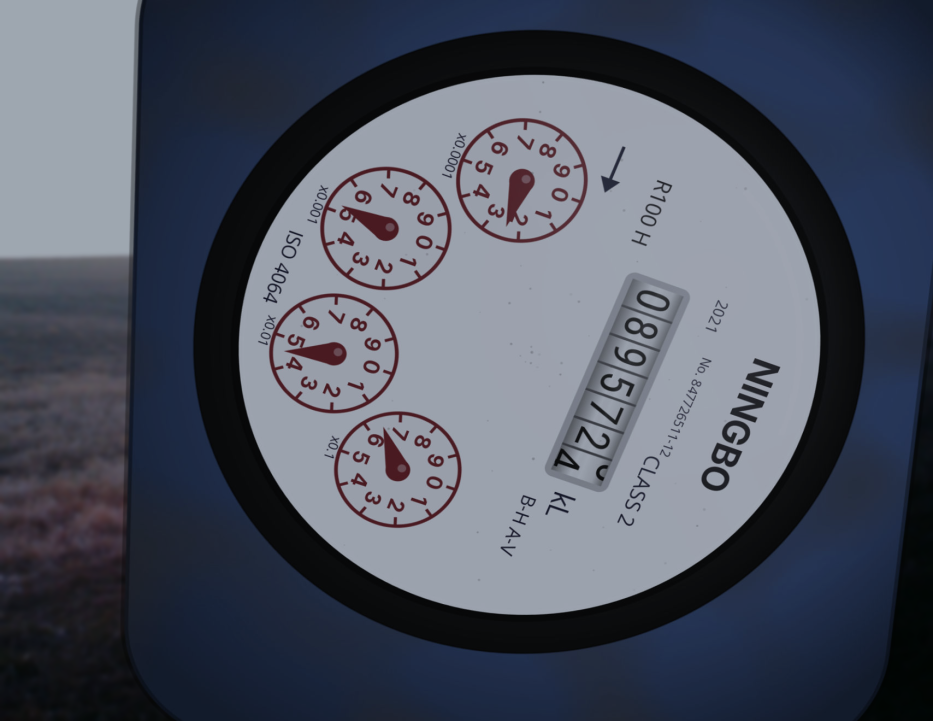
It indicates 895723.6452,kL
